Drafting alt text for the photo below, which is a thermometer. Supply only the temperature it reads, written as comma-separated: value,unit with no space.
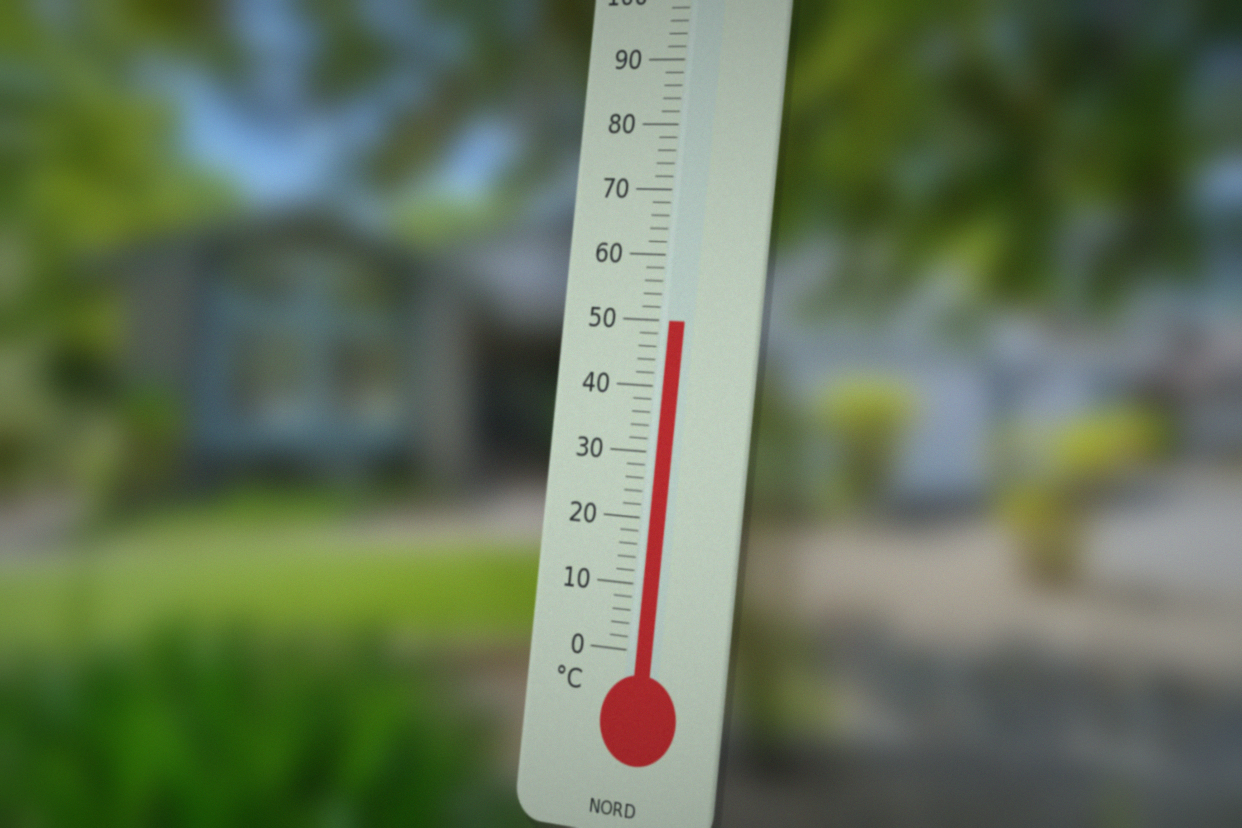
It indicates 50,°C
